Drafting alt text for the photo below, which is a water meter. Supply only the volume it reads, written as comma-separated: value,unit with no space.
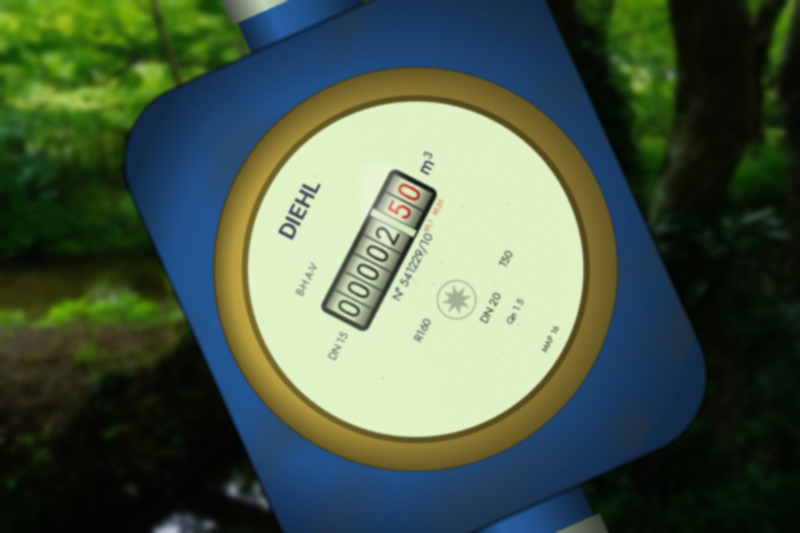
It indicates 2.50,m³
